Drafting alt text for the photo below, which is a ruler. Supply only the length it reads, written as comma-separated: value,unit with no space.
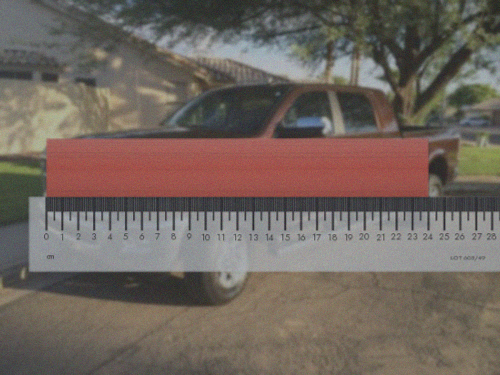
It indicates 24,cm
